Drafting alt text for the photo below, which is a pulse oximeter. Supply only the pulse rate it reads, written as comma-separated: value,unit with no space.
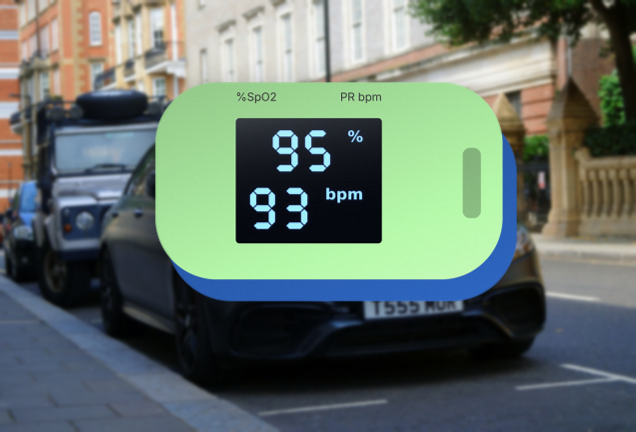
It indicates 93,bpm
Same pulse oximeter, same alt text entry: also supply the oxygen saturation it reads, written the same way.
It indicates 95,%
